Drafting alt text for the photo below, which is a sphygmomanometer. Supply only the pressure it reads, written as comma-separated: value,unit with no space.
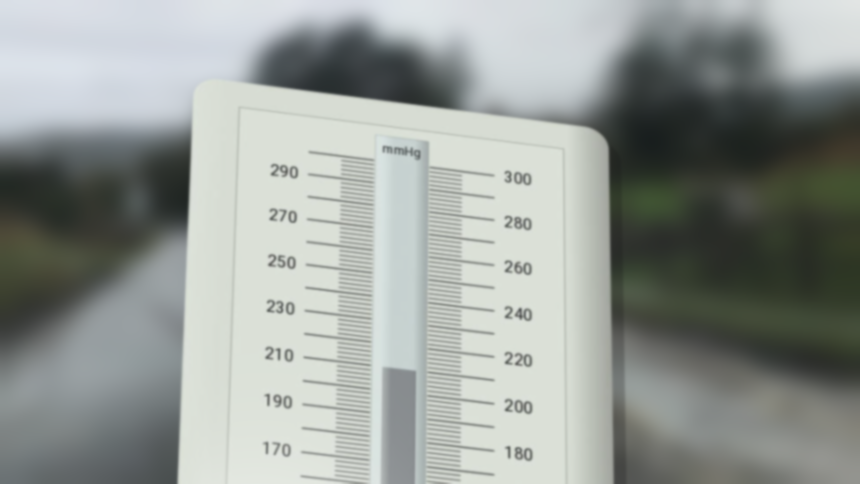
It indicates 210,mmHg
